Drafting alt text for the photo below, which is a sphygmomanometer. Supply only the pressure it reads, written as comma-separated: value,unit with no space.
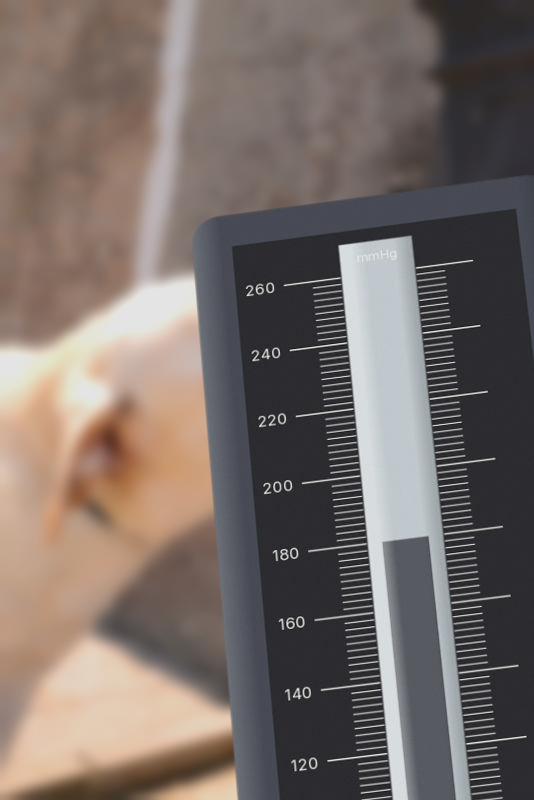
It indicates 180,mmHg
